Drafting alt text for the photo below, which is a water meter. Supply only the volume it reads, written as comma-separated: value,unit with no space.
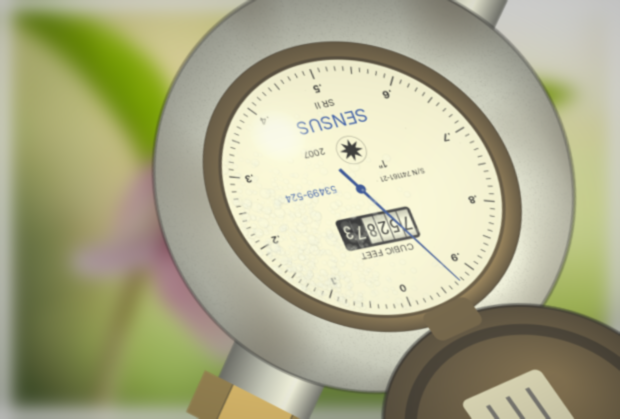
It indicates 752872.92,ft³
